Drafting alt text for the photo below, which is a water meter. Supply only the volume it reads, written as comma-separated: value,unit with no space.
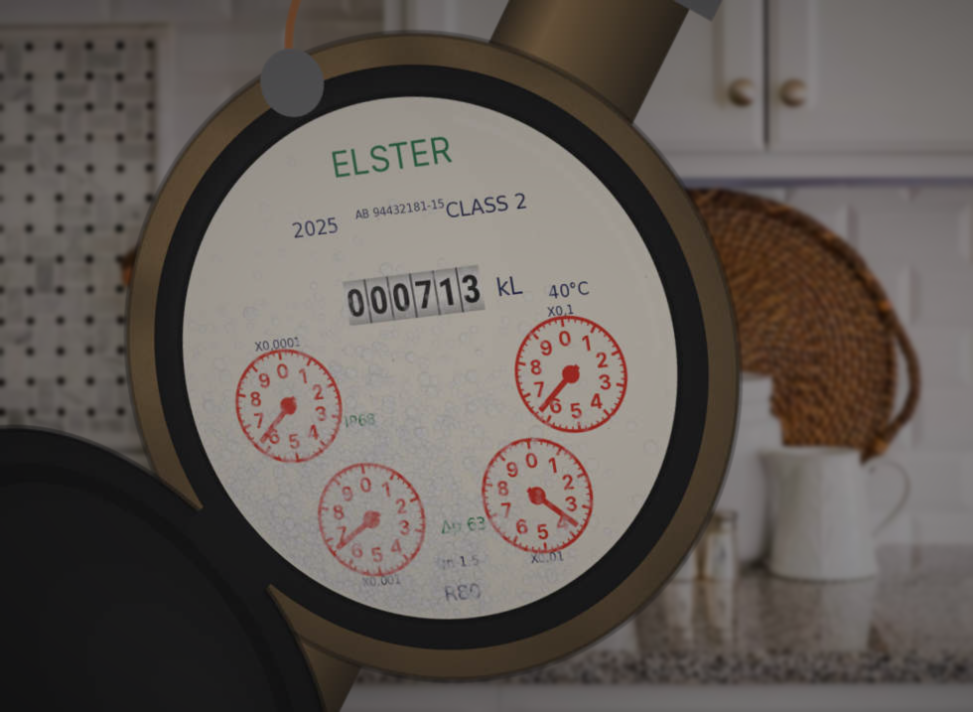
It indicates 713.6366,kL
